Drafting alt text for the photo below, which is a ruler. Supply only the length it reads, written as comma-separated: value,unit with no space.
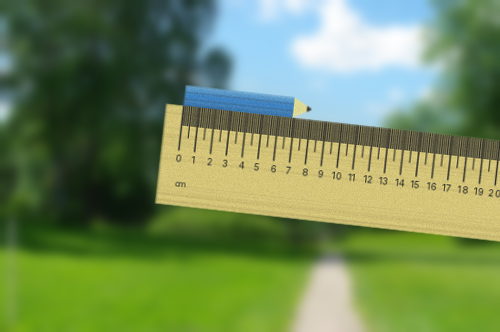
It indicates 8,cm
